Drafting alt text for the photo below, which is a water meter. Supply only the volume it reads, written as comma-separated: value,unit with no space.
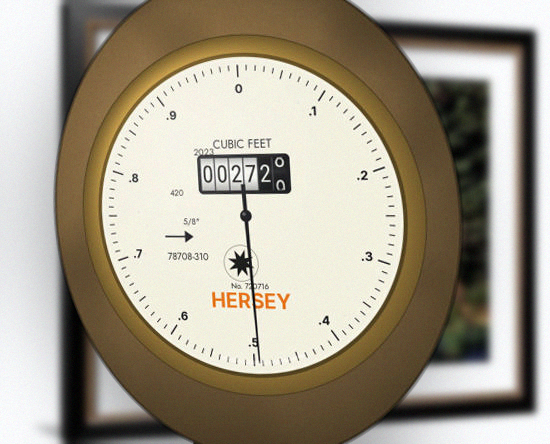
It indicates 2728.49,ft³
